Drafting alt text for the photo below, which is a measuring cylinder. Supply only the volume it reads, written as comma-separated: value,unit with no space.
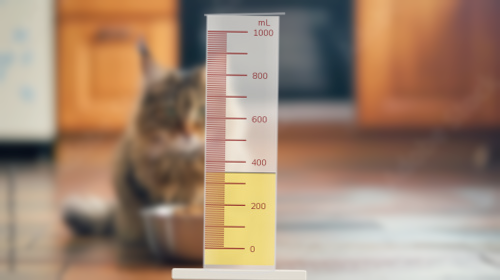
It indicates 350,mL
